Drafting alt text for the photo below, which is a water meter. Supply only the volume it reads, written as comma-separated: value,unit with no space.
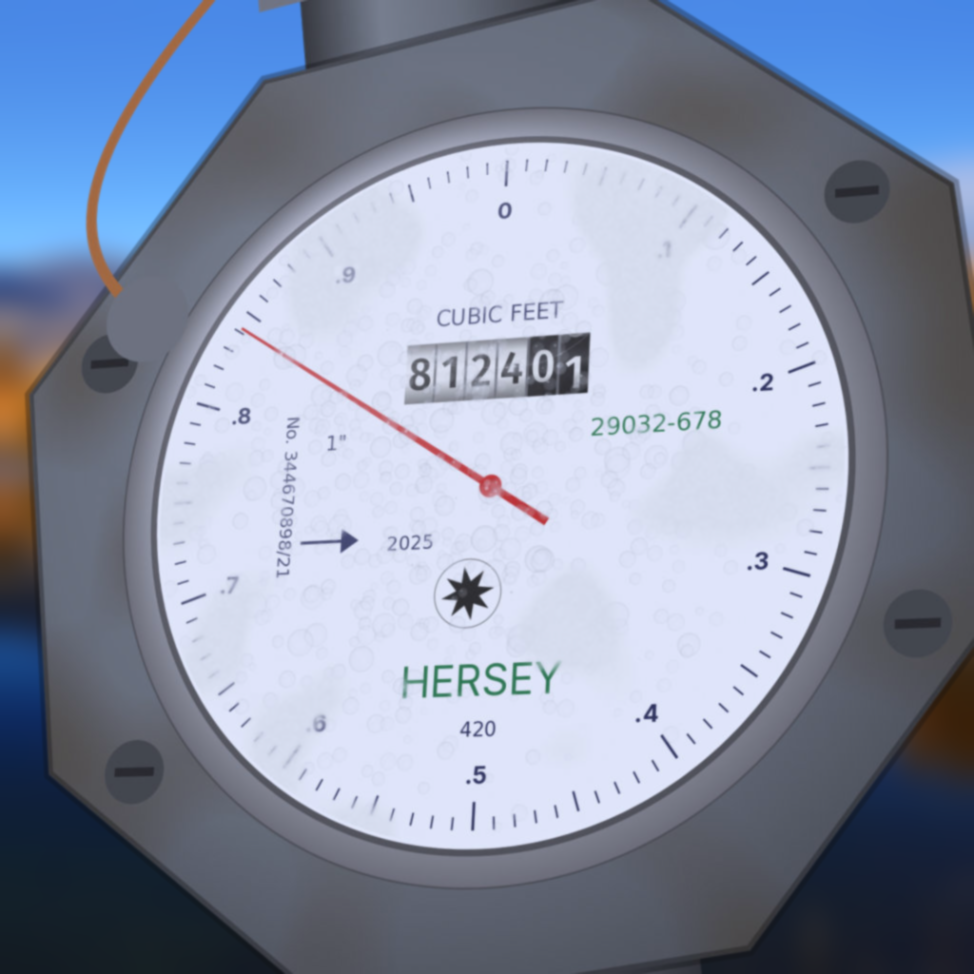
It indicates 812400.84,ft³
